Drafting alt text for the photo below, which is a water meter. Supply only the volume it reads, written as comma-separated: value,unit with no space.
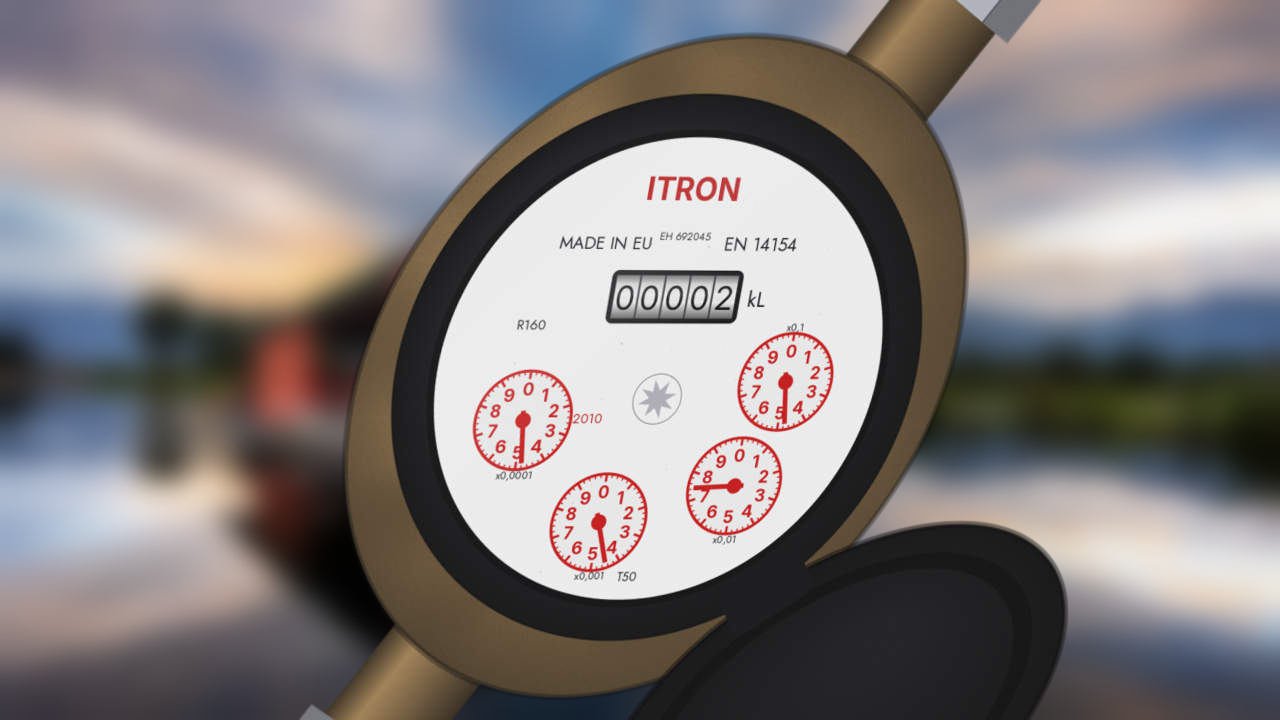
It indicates 2.4744,kL
